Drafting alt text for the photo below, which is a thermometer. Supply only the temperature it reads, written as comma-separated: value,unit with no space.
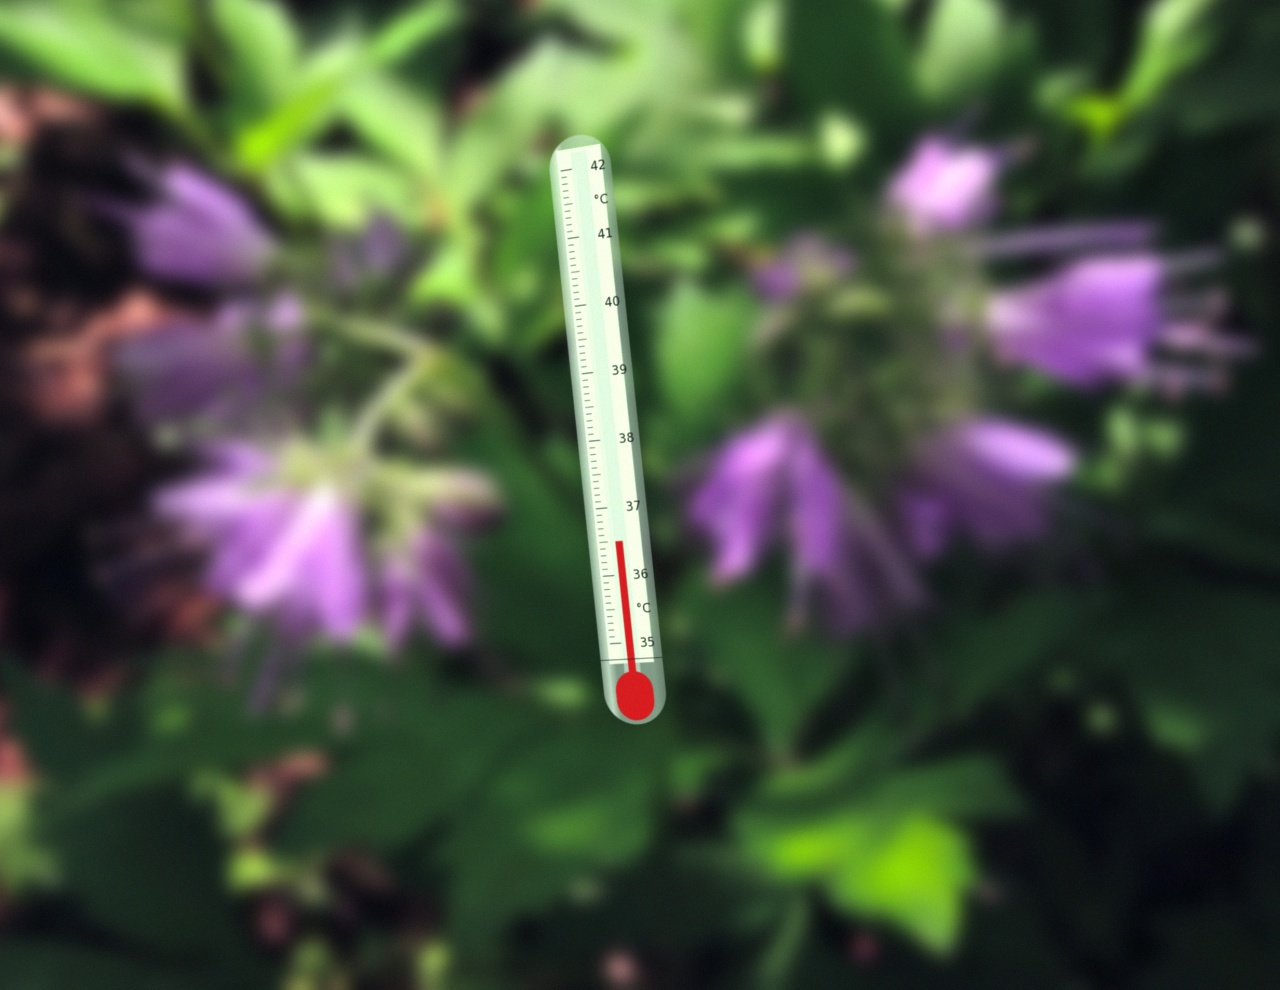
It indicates 36.5,°C
